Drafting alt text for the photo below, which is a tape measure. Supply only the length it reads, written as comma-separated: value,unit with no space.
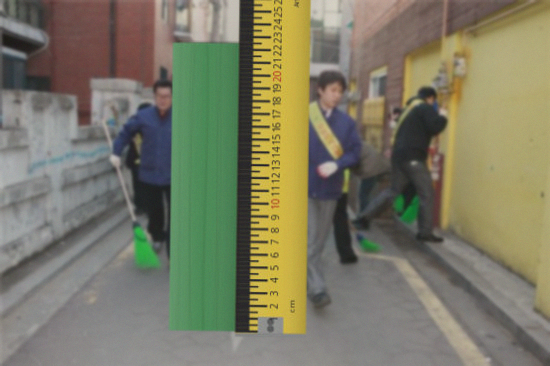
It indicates 22.5,cm
